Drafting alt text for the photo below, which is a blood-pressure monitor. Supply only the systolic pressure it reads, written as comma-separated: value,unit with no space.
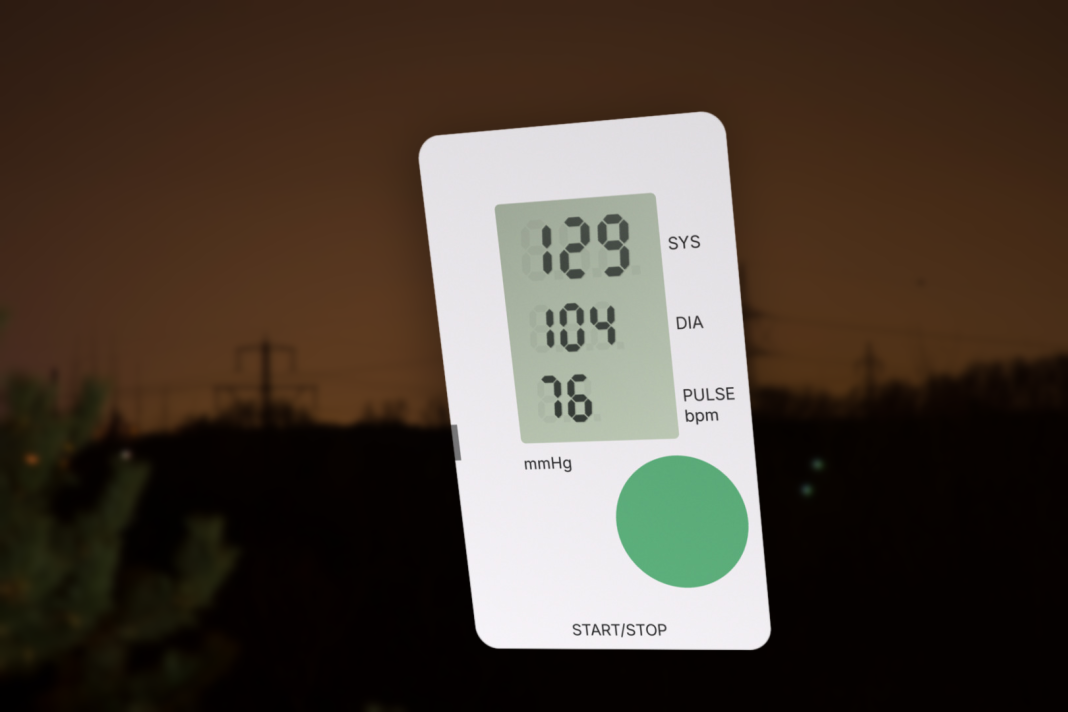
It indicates 129,mmHg
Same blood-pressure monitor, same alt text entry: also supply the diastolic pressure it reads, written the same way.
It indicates 104,mmHg
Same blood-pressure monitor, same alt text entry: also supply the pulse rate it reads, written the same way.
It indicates 76,bpm
